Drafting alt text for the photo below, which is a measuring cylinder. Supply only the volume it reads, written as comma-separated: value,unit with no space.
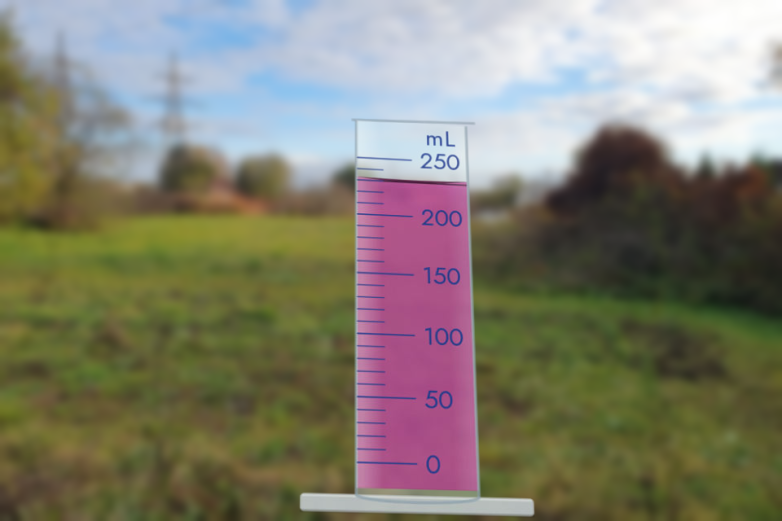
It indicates 230,mL
